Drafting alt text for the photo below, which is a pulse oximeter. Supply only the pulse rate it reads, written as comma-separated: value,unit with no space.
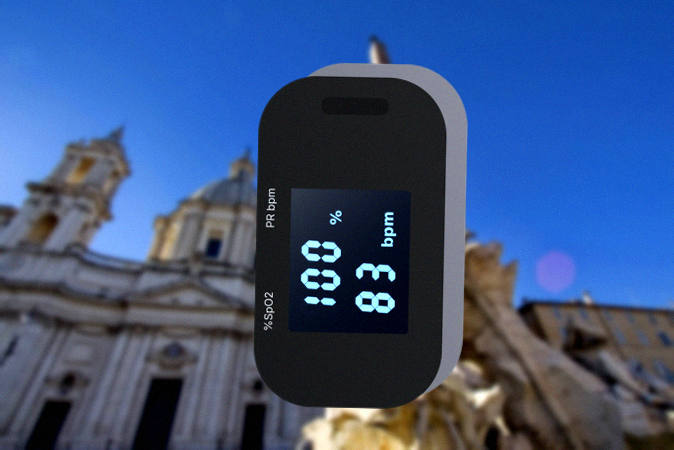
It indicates 83,bpm
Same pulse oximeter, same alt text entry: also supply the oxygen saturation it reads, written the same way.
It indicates 100,%
